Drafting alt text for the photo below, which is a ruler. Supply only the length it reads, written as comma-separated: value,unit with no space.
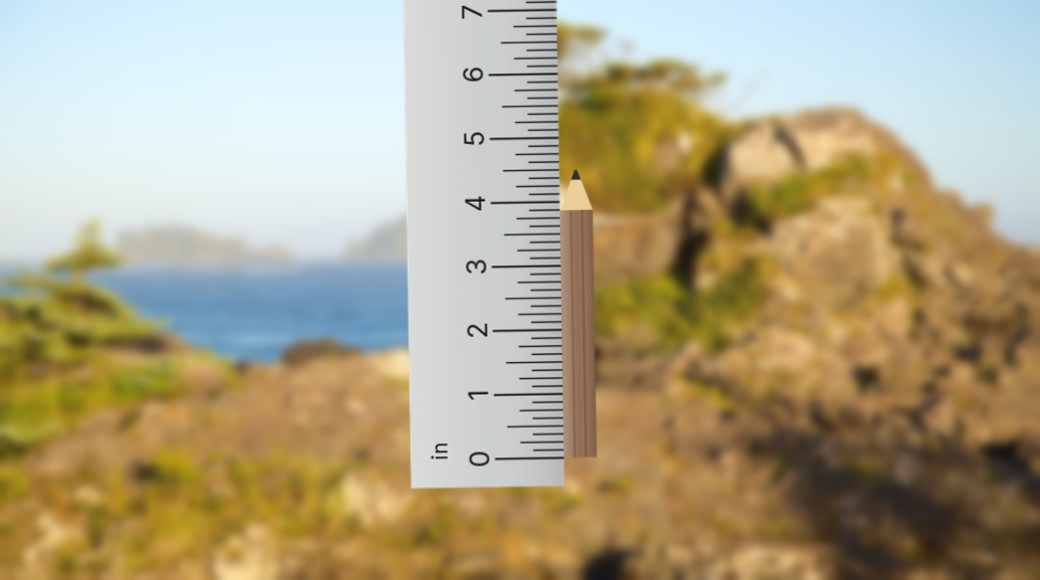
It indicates 4.5,in
